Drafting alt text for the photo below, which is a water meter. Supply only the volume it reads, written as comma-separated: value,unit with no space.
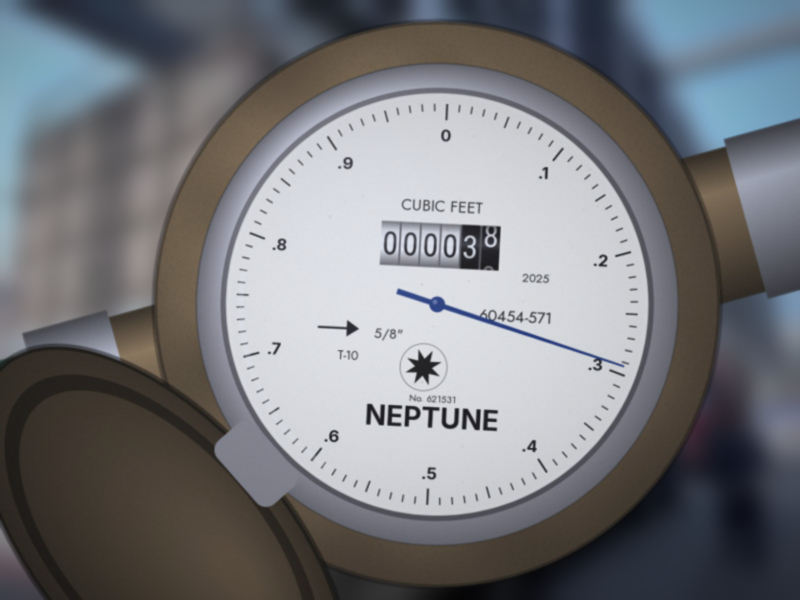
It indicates 38.29,ft³
